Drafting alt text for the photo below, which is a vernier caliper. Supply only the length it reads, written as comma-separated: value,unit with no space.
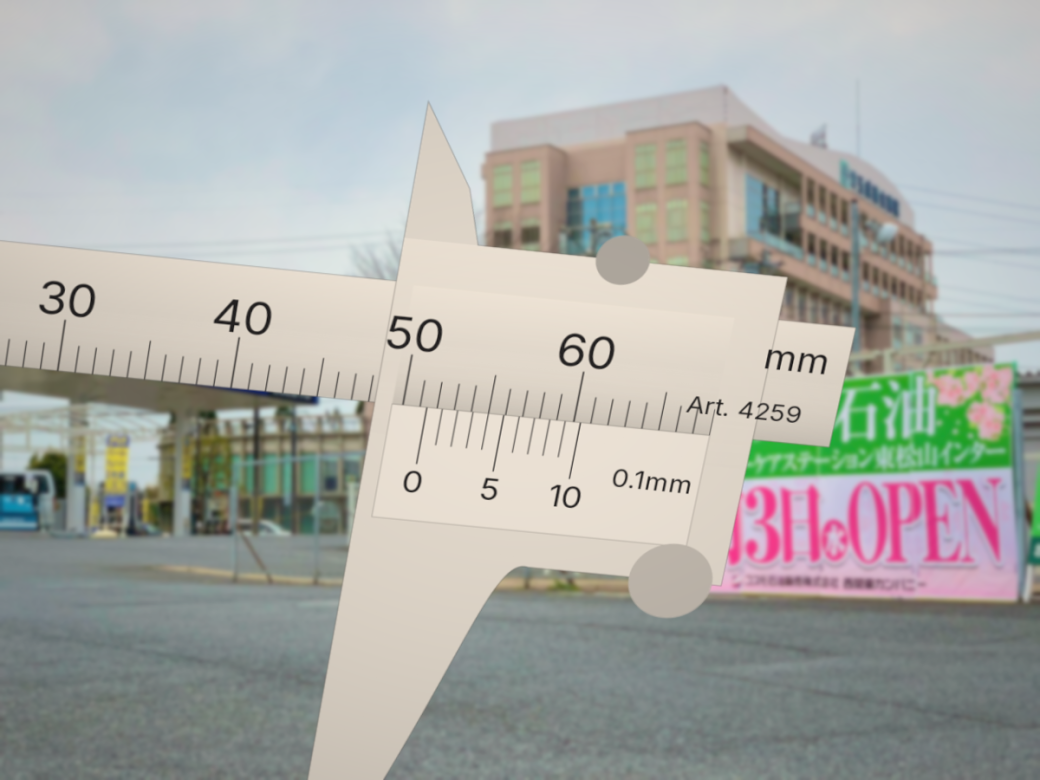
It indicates 51.4,mm
